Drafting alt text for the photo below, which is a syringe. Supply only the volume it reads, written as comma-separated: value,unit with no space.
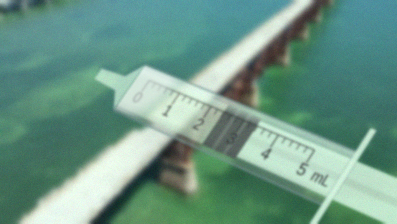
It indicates 2.4,mL
